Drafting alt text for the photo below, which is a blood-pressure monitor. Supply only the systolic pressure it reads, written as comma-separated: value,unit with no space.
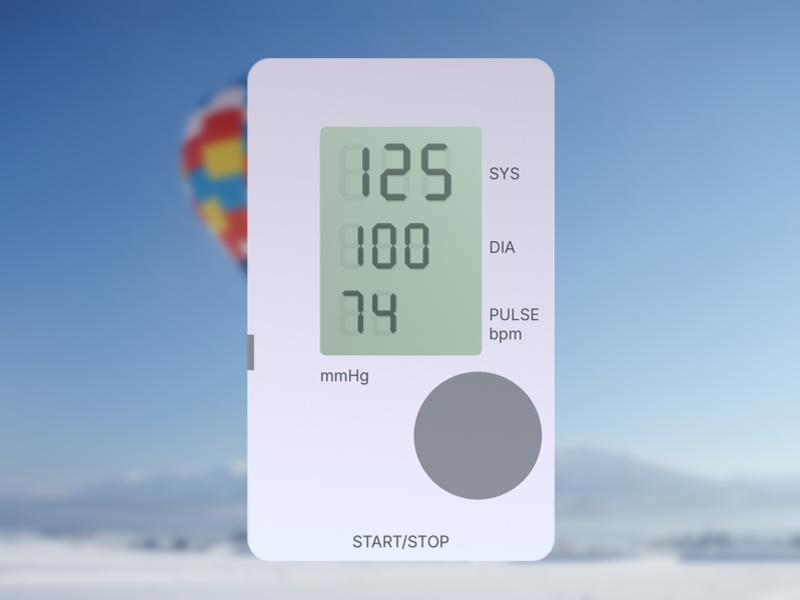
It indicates 125,mmHg
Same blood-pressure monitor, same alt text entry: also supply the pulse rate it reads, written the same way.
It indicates 74,bpm
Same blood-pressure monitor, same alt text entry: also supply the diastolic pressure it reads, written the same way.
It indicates 100,mmHg
